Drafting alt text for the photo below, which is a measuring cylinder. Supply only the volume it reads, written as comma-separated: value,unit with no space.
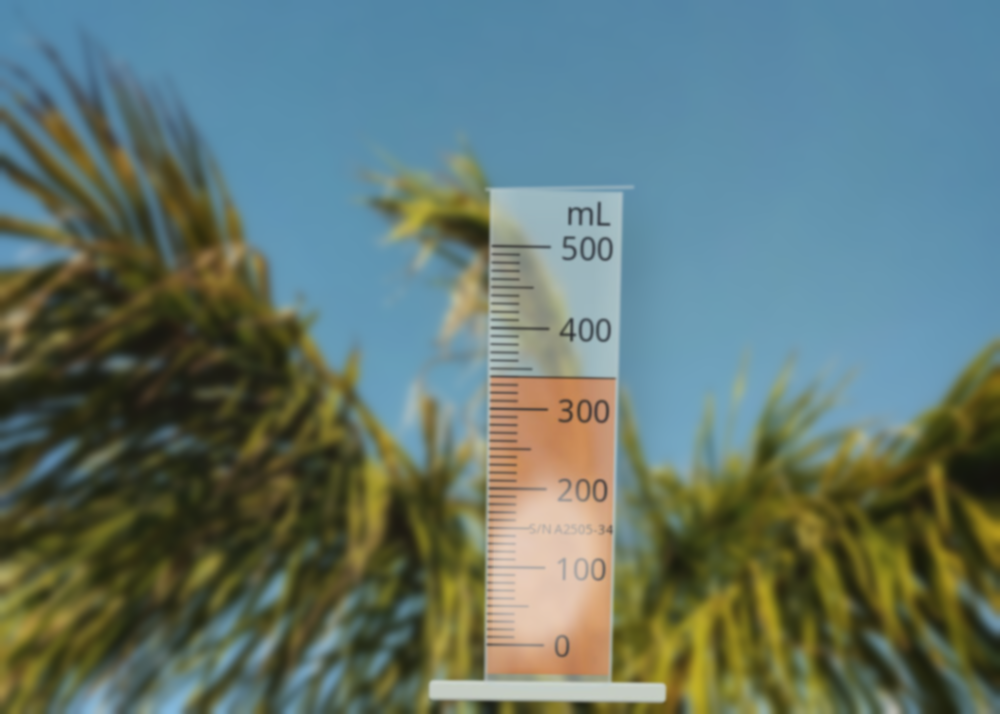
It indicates 340,mL
